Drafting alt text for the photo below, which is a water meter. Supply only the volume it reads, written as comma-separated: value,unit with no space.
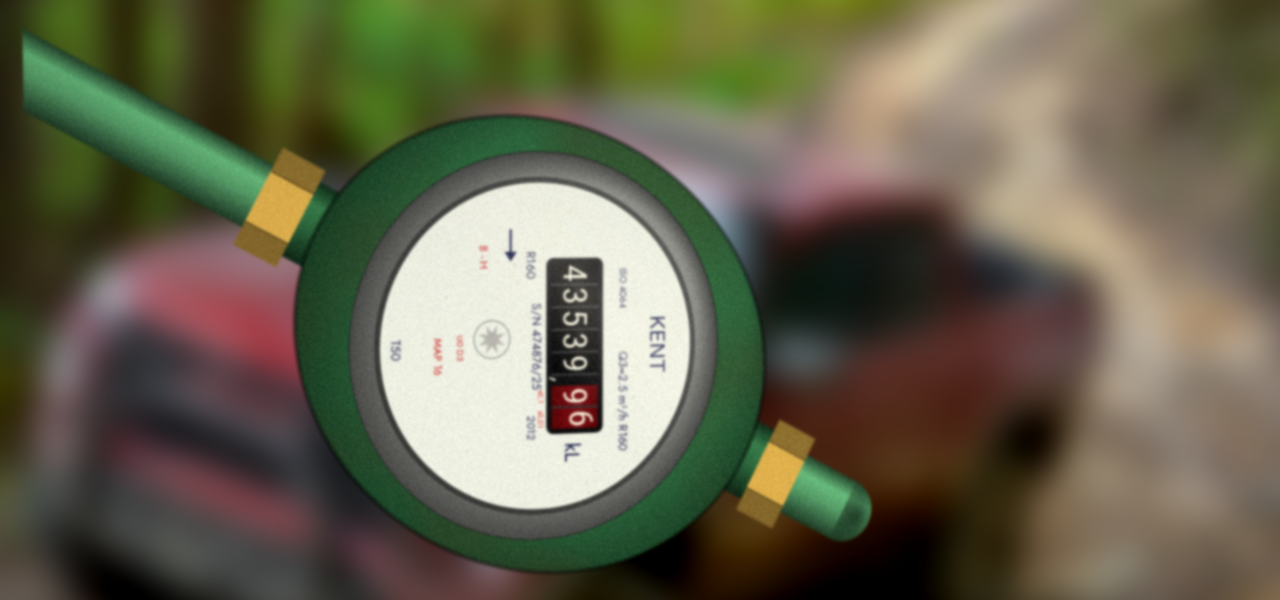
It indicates 43539.96,kL
